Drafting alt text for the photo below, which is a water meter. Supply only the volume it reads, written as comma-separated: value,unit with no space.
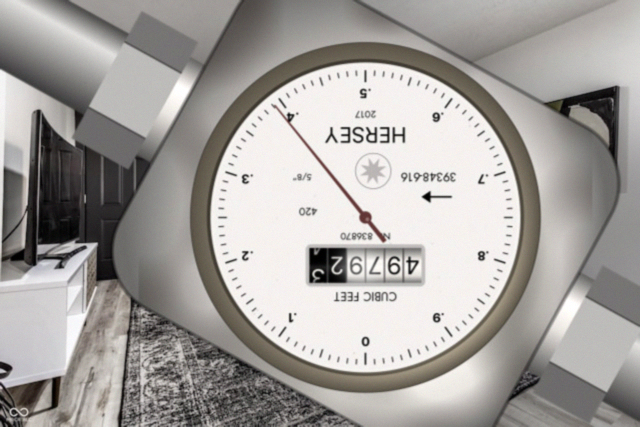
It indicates 497923.39,ft³
